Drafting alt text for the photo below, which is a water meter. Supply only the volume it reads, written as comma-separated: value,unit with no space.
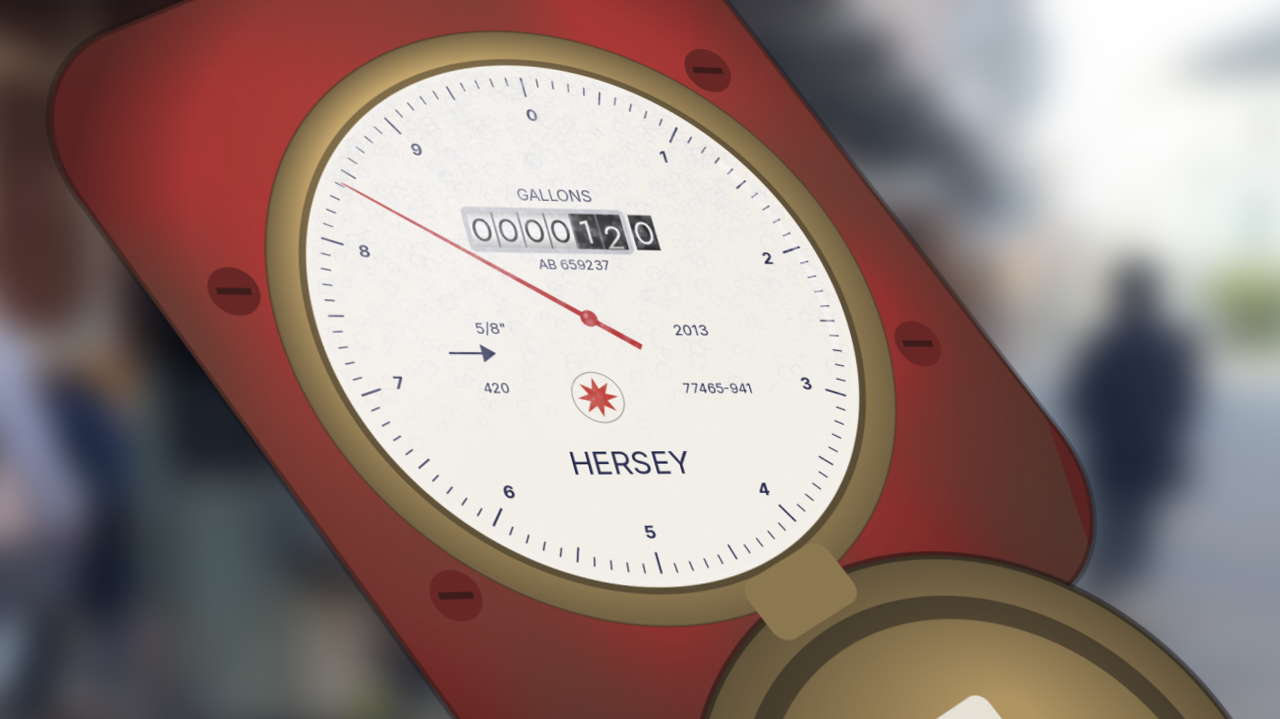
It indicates 118.4,gal
